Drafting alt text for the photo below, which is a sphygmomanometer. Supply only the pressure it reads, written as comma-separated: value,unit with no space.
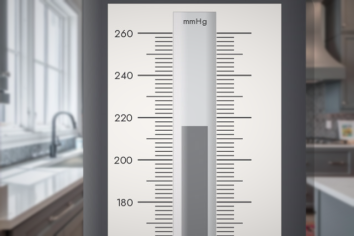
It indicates 216,mmHg
